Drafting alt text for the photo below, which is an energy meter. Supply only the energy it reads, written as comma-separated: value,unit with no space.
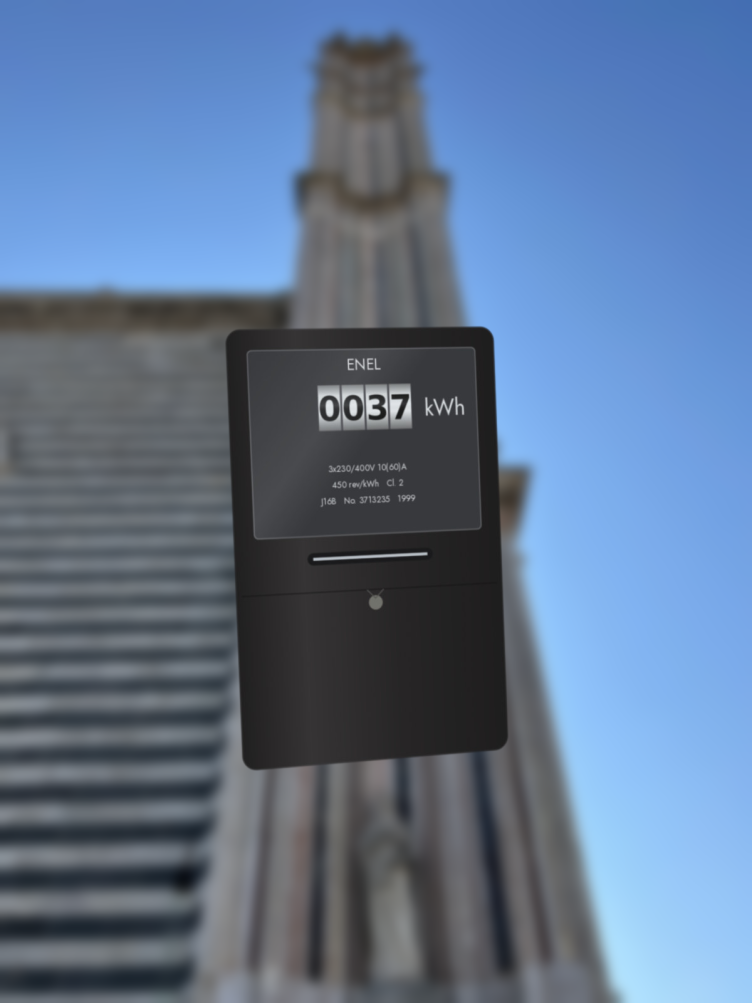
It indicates 37,kWh
